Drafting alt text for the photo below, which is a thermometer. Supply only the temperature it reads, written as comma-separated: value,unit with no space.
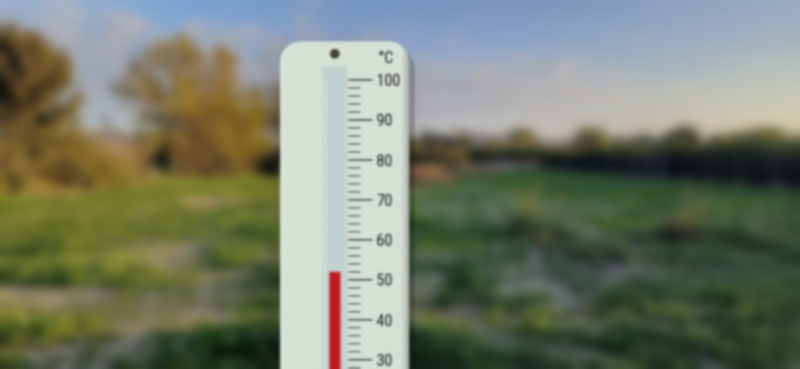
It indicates 52,°C
